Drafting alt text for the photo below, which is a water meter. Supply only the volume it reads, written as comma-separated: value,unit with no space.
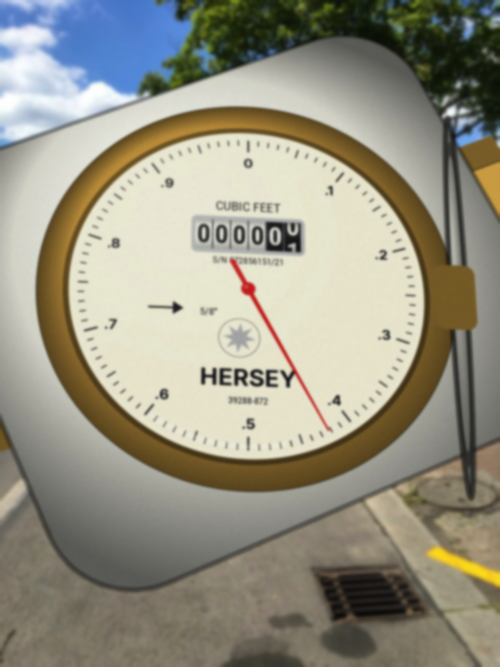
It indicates 0.42,ft³
